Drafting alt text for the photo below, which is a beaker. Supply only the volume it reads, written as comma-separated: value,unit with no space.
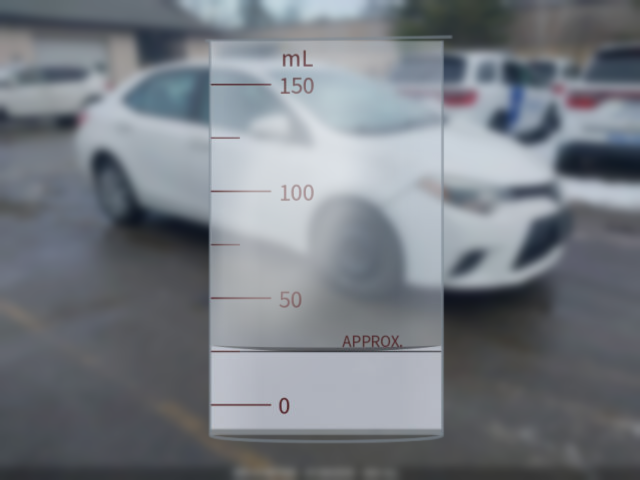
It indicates 25,mL
